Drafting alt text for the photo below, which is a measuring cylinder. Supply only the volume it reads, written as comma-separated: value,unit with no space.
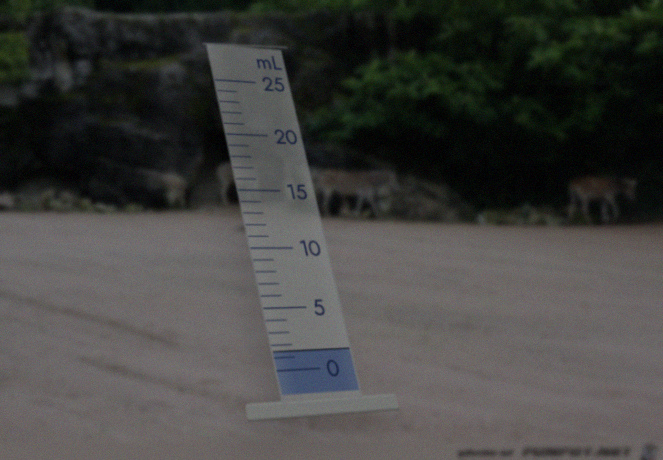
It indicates 1.5,mL
